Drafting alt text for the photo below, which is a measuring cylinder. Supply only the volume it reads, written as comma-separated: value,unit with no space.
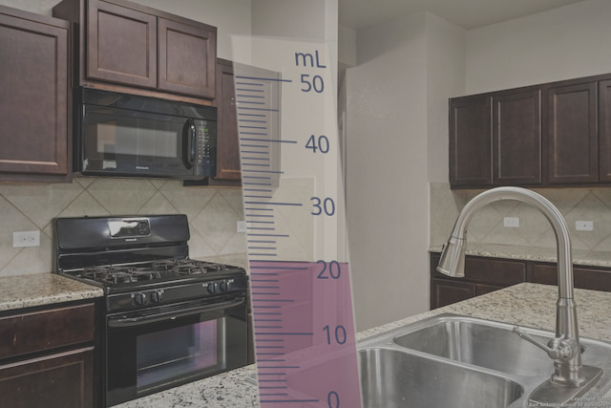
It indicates 21,mL
